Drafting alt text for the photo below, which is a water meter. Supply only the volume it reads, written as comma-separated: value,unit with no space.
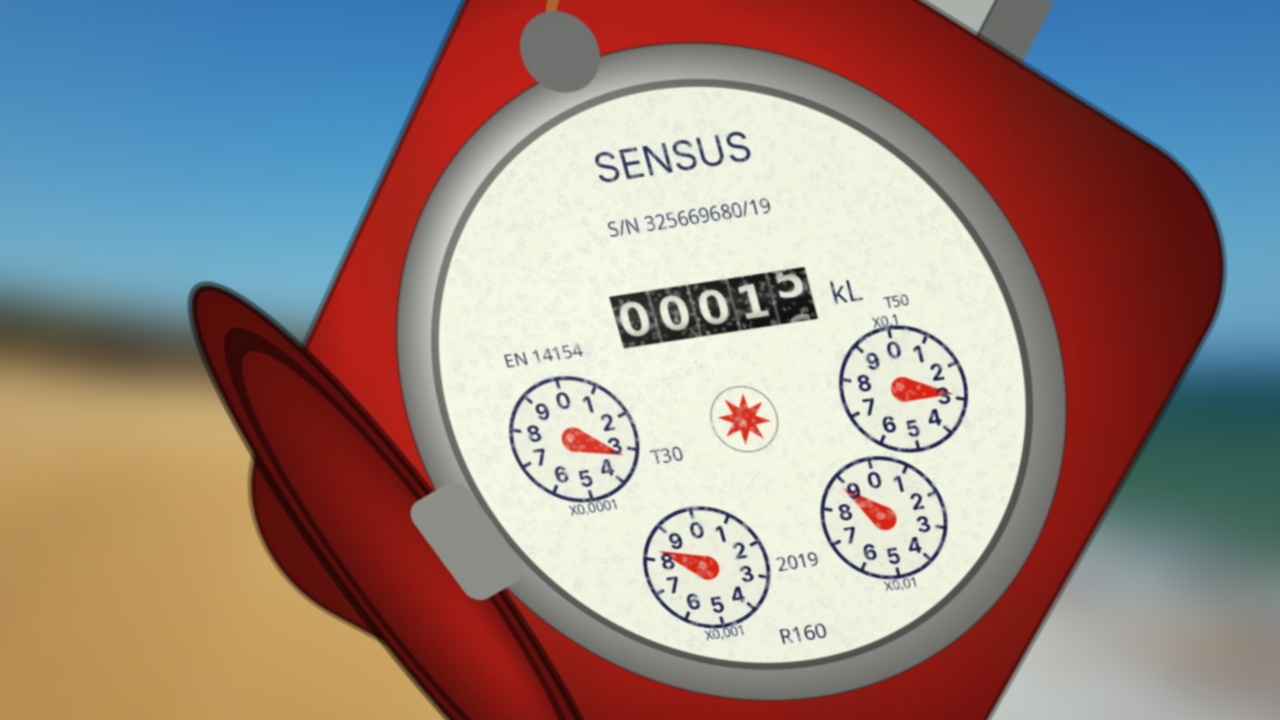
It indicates 15.2883,kL
